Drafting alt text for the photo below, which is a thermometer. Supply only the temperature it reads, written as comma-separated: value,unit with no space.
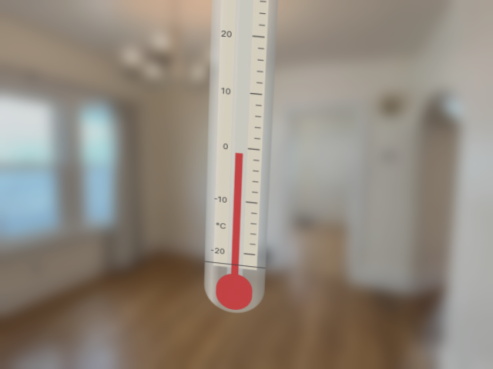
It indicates -1,°C
